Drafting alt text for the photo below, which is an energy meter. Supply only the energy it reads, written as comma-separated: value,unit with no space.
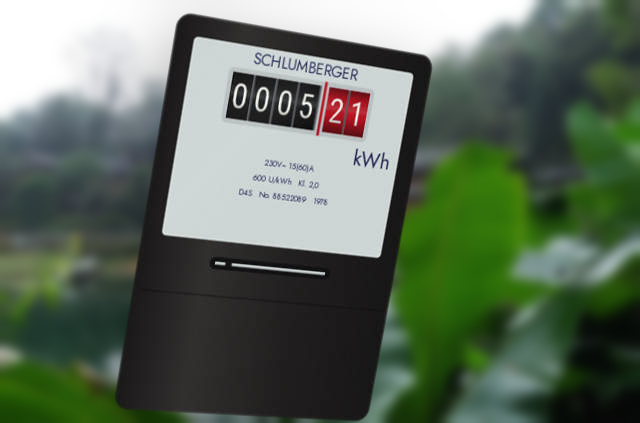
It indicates 5.21,kWh
